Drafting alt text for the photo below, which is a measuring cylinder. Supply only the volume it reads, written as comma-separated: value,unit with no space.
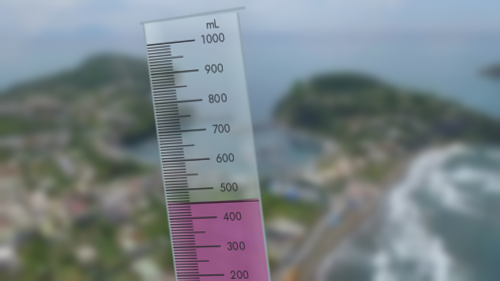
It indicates 450,mL
